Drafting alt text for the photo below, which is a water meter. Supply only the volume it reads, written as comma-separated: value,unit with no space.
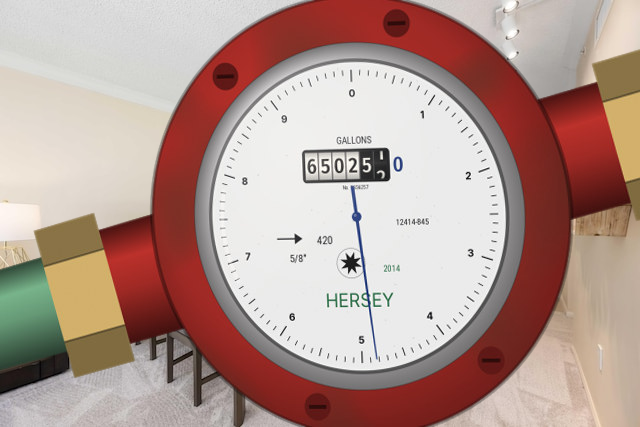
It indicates 6502514.8,gal
